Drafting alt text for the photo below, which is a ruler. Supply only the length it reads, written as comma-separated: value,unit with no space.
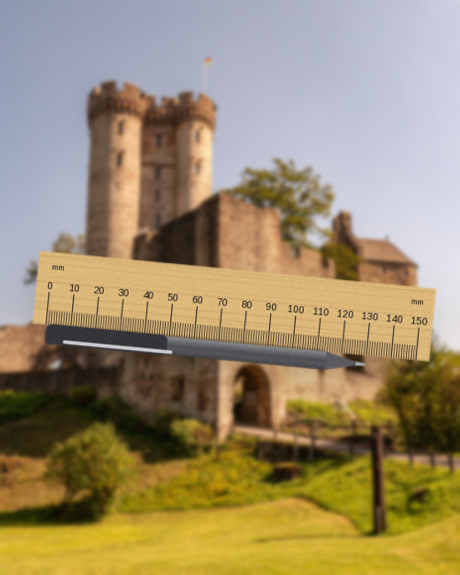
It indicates 130,mm
